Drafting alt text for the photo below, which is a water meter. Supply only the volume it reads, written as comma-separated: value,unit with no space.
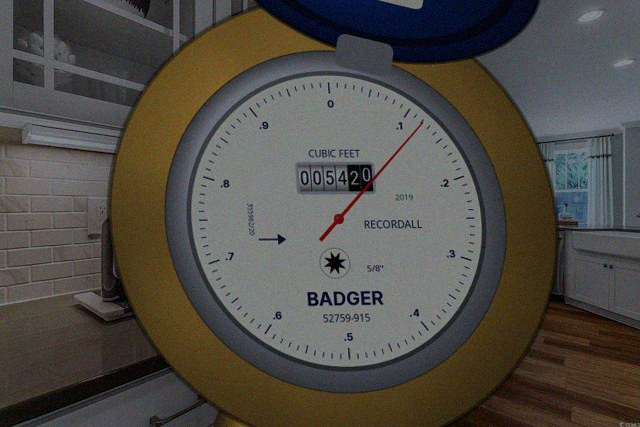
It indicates 5420.12,ft³
